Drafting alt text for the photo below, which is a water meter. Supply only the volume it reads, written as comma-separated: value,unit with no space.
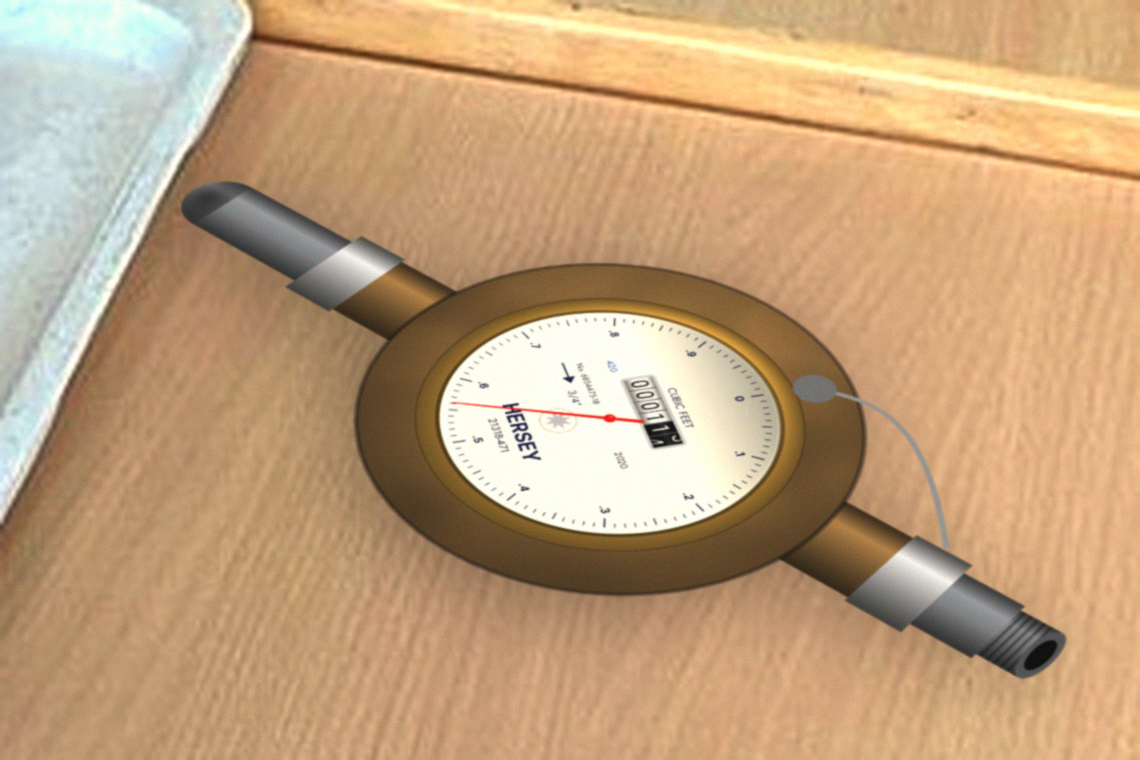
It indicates 113.56,ft³
